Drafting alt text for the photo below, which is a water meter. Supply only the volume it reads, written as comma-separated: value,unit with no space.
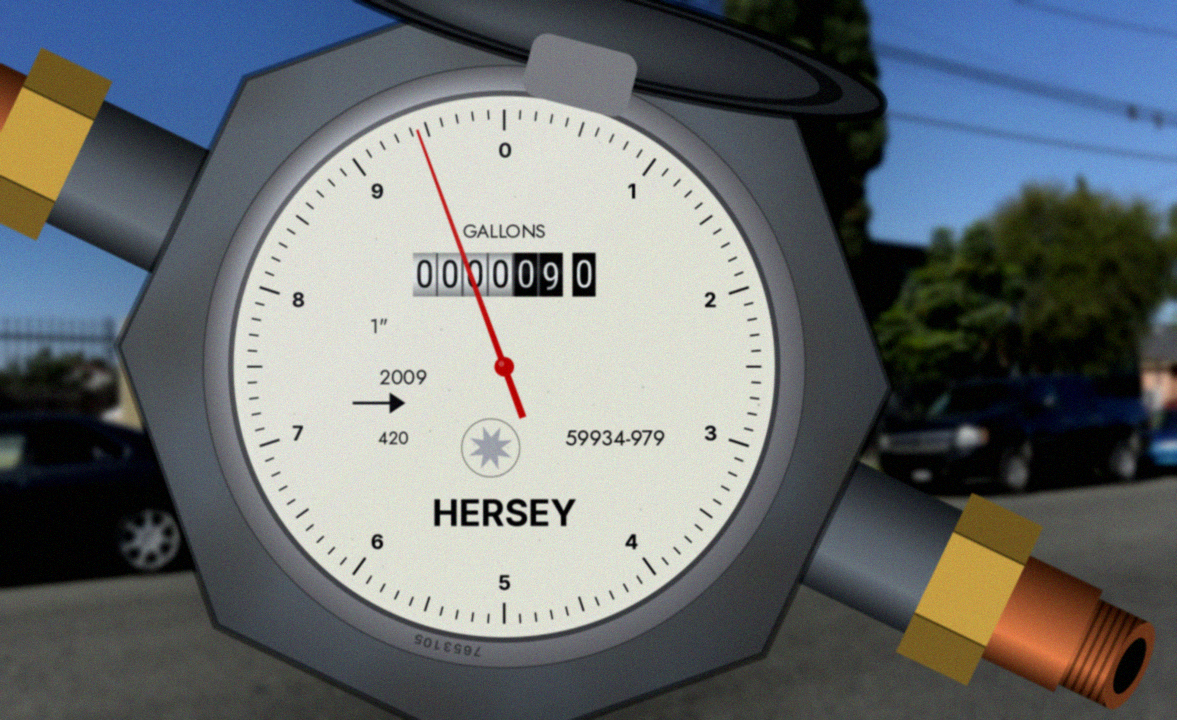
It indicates 89.4,gal
